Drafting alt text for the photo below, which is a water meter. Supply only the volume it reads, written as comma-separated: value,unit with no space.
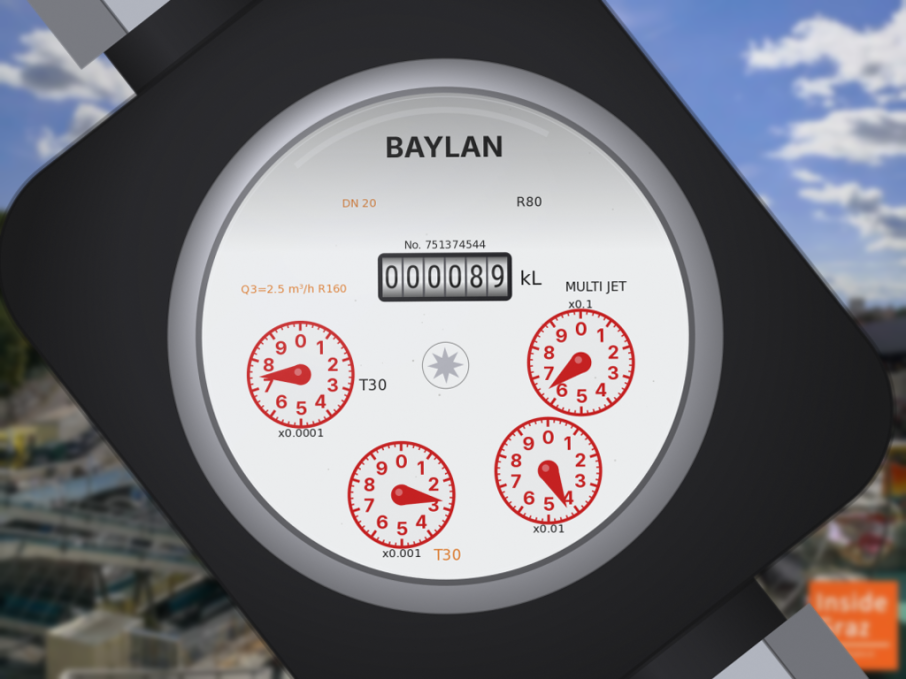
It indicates 89.6427,kL
